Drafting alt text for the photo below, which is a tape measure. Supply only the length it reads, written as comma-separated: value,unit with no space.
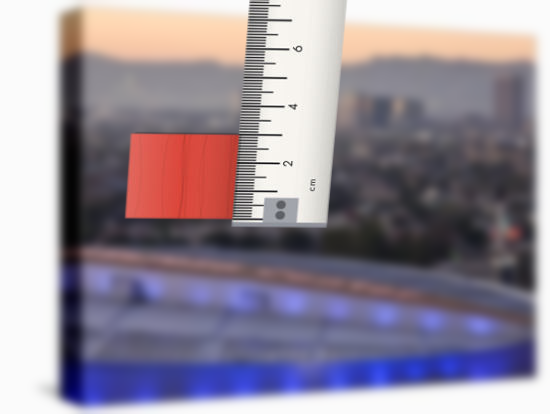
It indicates 3,cm
